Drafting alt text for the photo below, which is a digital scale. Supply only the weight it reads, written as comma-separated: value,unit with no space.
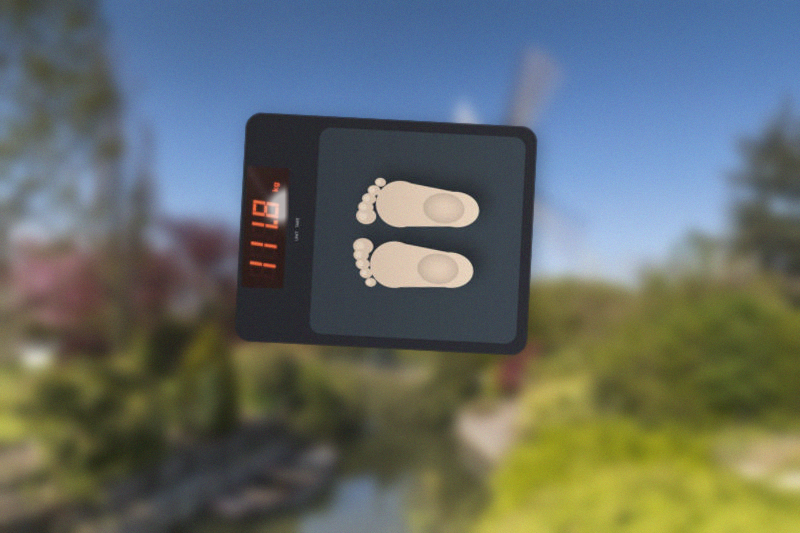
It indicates 111.8,kg
